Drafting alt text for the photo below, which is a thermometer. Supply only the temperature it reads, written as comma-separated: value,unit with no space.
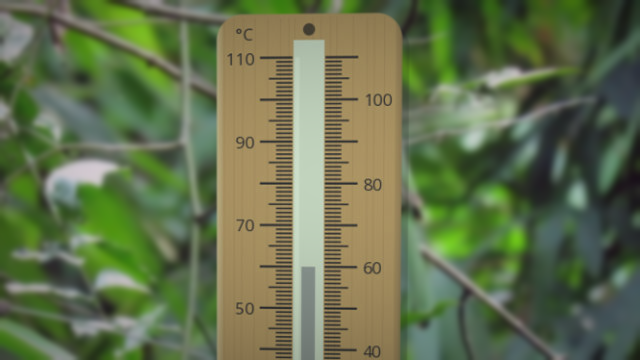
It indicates 60,°C
